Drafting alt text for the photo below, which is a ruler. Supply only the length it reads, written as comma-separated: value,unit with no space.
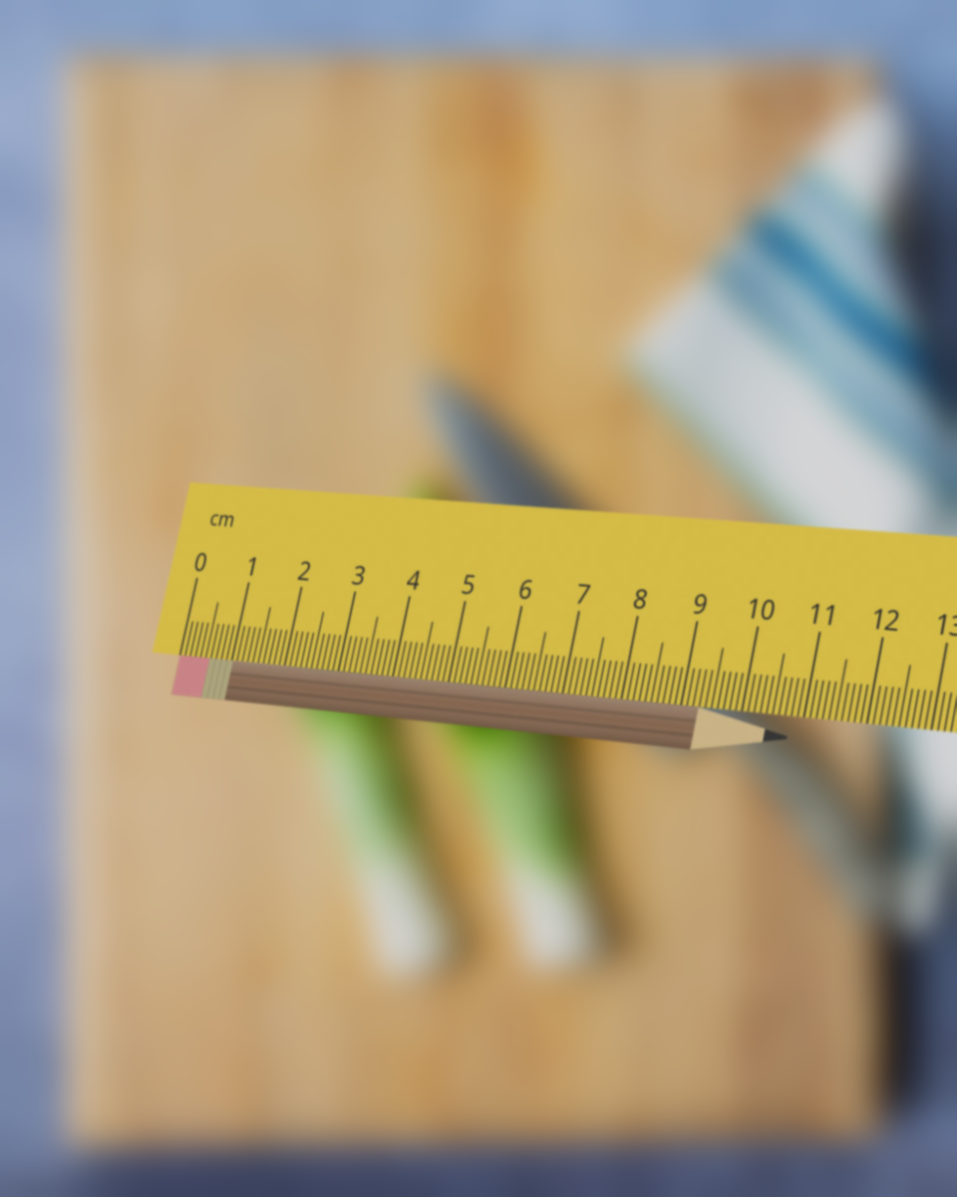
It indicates 10.8,cm
